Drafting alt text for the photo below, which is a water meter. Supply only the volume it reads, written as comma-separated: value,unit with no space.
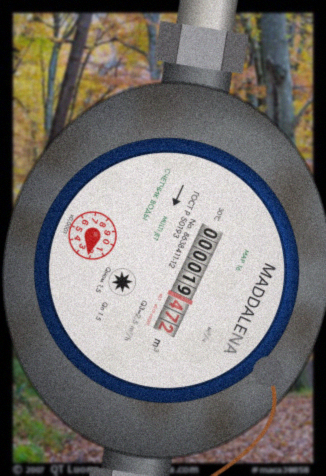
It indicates 19.4722,m³
